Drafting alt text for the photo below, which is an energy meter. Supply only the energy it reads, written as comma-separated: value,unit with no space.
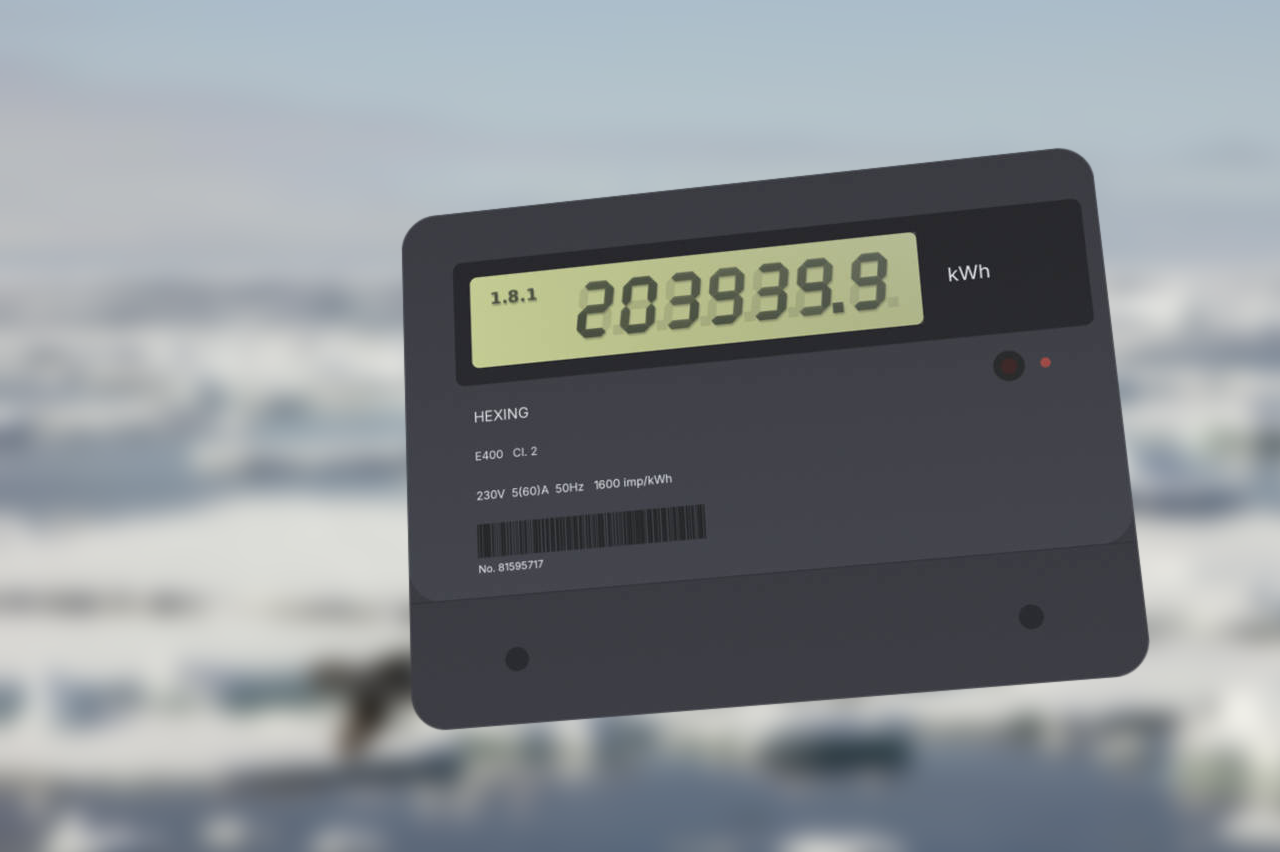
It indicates 203939.9,kWh
